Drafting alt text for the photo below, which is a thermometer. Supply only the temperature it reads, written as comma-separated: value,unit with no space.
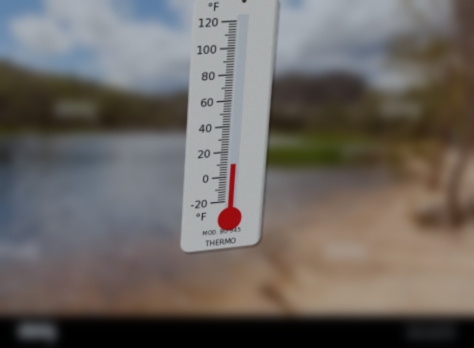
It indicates 10,°F
